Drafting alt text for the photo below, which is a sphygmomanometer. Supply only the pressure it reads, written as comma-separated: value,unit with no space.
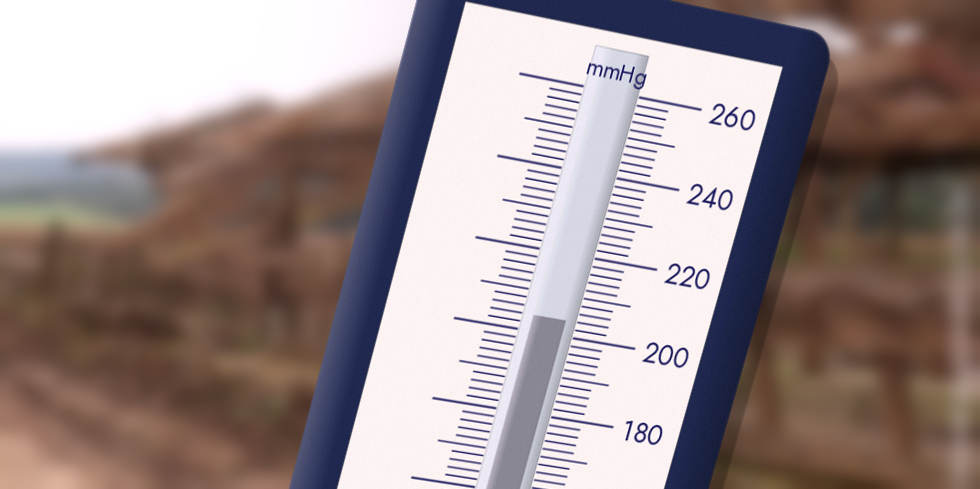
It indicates 204,mmHg
